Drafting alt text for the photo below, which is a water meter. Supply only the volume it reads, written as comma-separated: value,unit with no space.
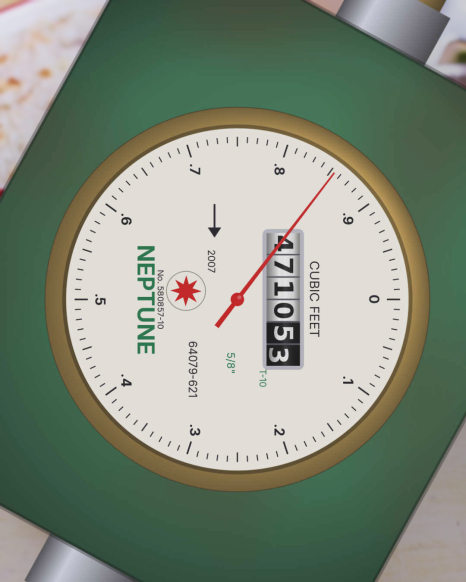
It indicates 471052.85,ft³
